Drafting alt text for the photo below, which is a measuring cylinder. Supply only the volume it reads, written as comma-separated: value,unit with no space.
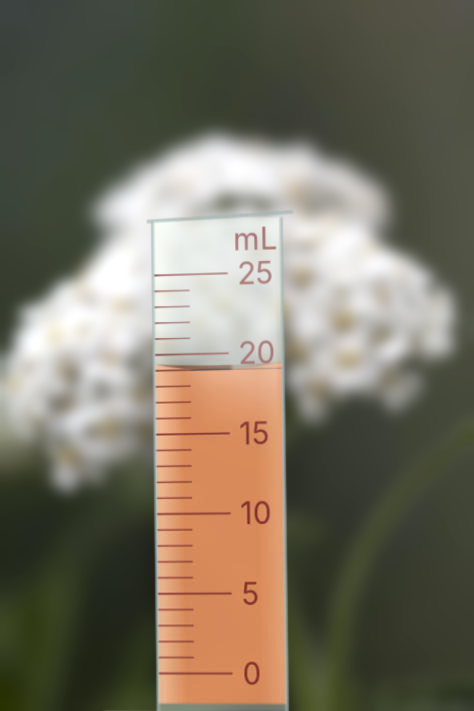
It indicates 19,mL
